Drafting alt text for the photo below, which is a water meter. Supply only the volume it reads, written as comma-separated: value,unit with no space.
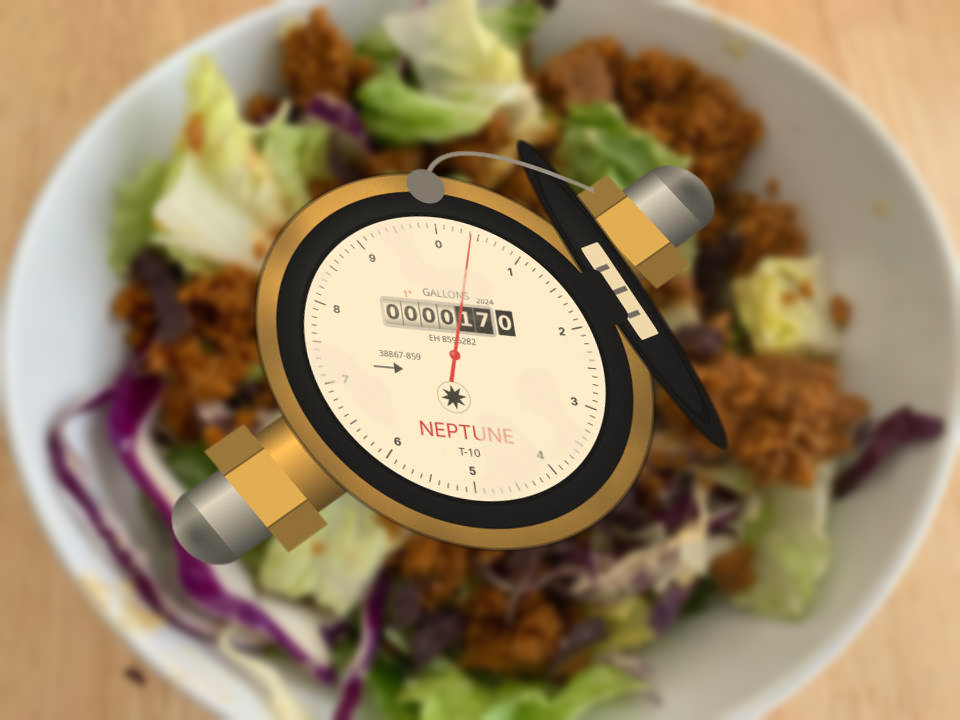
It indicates 170.4,gal
